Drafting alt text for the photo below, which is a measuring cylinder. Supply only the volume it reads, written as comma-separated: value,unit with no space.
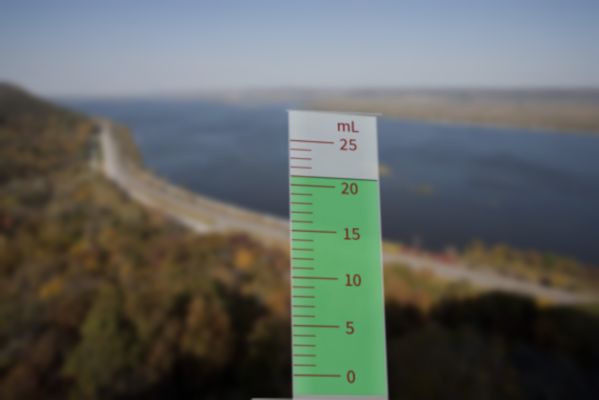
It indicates 21,mL
